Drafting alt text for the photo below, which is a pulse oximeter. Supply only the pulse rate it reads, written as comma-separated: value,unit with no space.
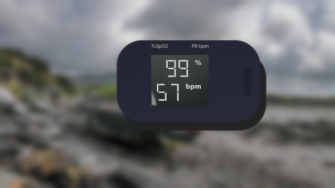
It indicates 57,bpm
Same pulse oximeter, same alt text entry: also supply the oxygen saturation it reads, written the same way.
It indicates 99,%
